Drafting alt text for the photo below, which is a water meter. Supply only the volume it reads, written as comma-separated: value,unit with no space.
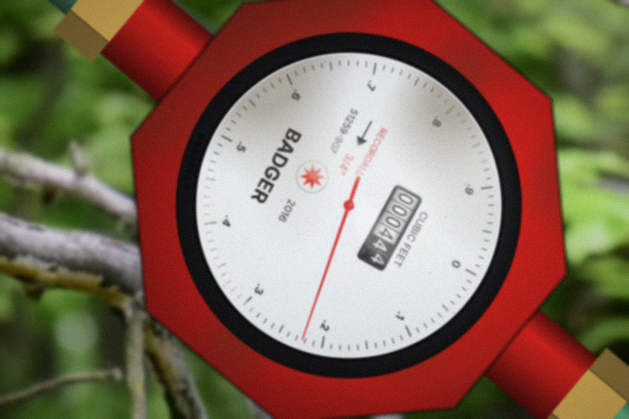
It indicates 444.22,ft³
